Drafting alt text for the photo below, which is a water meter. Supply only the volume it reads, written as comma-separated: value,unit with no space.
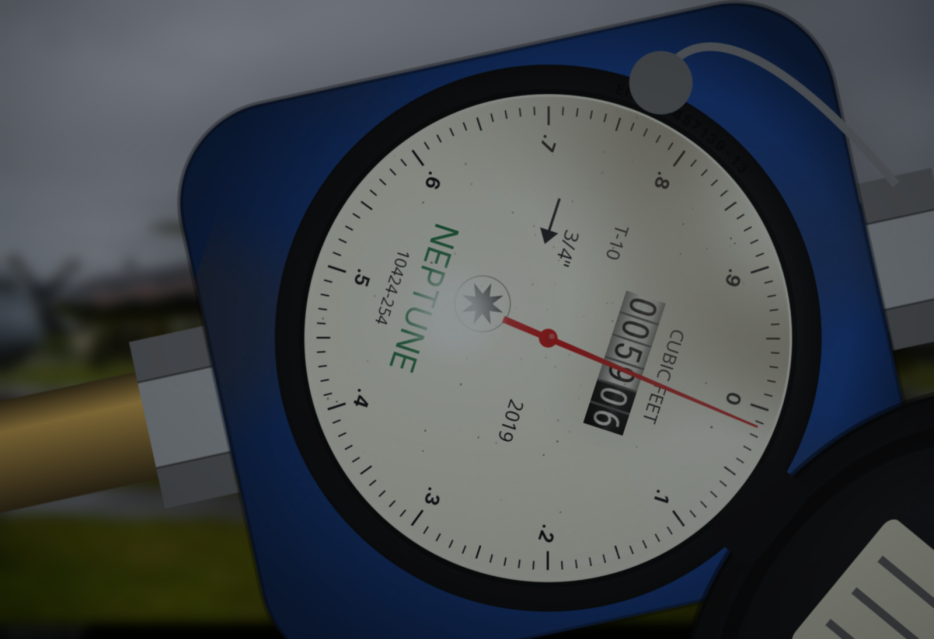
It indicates 5906.01,ft³
